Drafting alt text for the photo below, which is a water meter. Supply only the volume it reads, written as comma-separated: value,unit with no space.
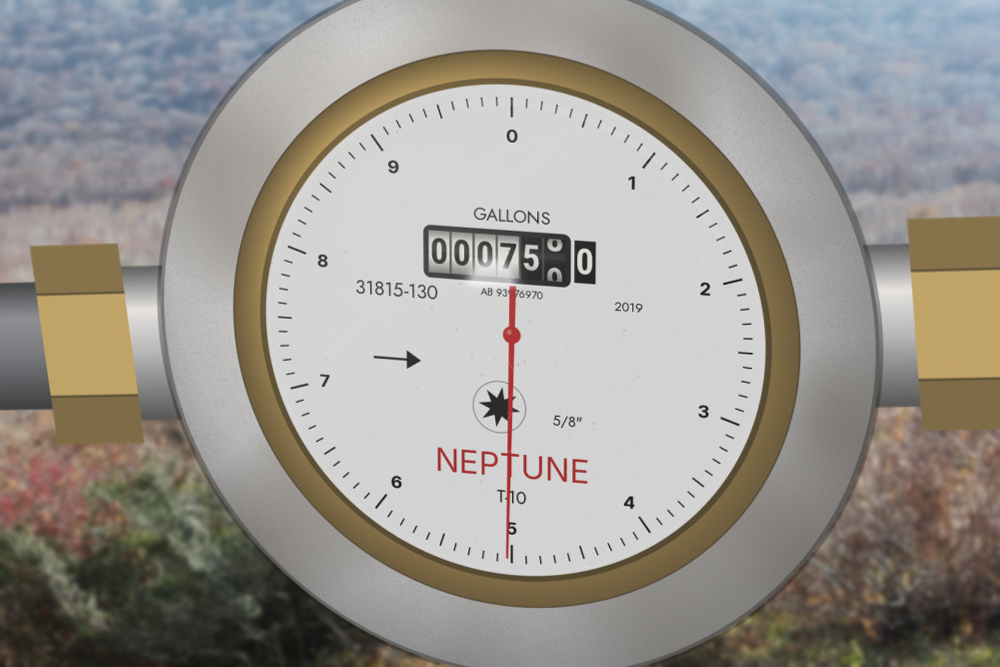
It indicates 7585.0,gal
